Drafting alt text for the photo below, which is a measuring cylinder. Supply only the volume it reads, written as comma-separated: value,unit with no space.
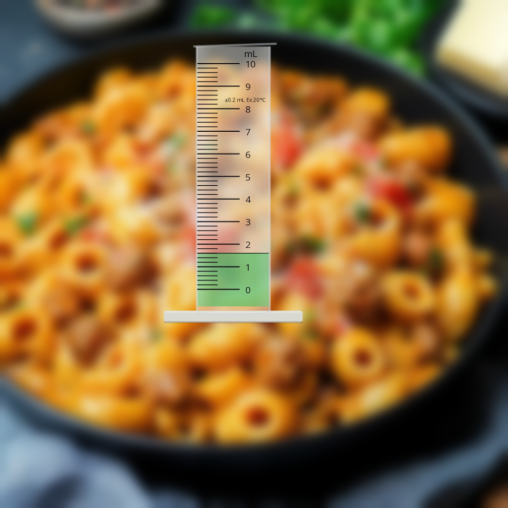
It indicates 1.6,mL
